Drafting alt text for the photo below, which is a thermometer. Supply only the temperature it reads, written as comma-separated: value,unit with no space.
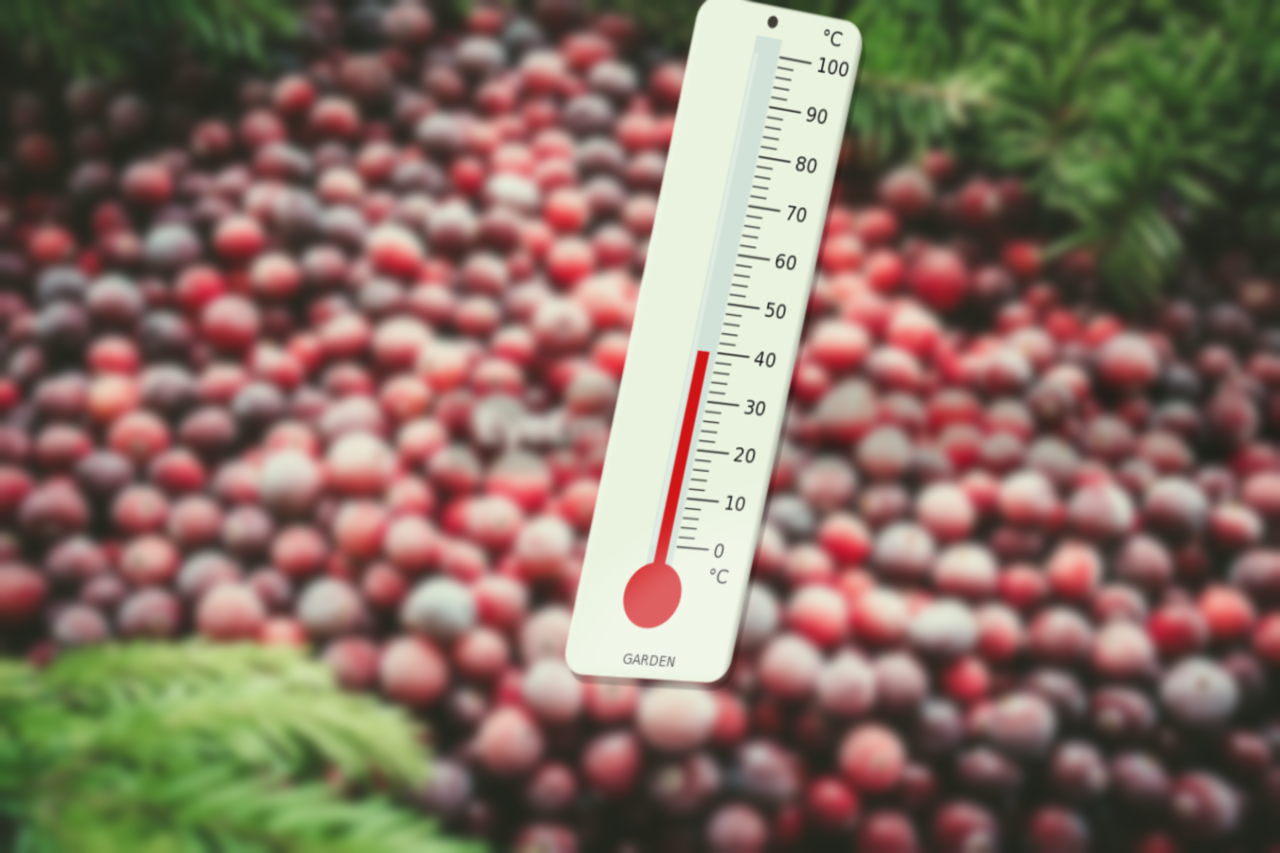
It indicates 40,°C
